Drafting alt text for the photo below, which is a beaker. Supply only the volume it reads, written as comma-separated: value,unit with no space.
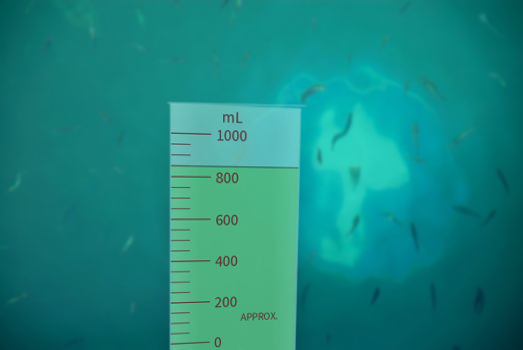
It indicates 850,mL
